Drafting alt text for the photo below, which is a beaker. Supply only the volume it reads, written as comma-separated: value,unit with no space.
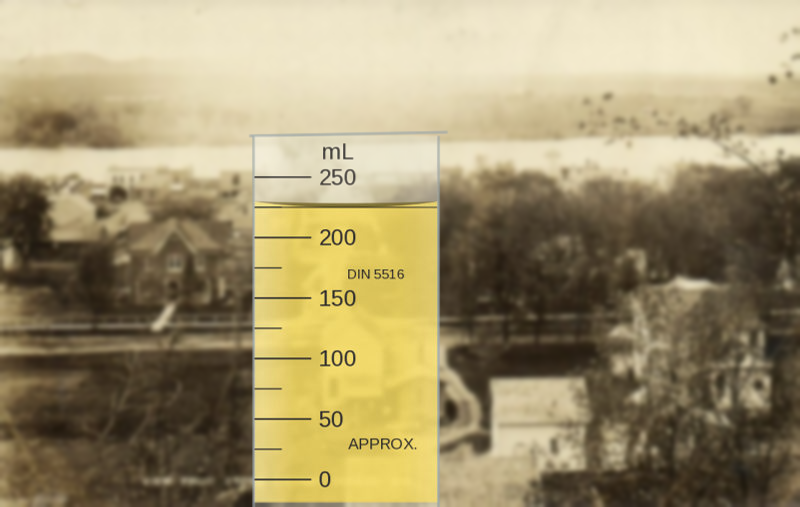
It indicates 225,mL
